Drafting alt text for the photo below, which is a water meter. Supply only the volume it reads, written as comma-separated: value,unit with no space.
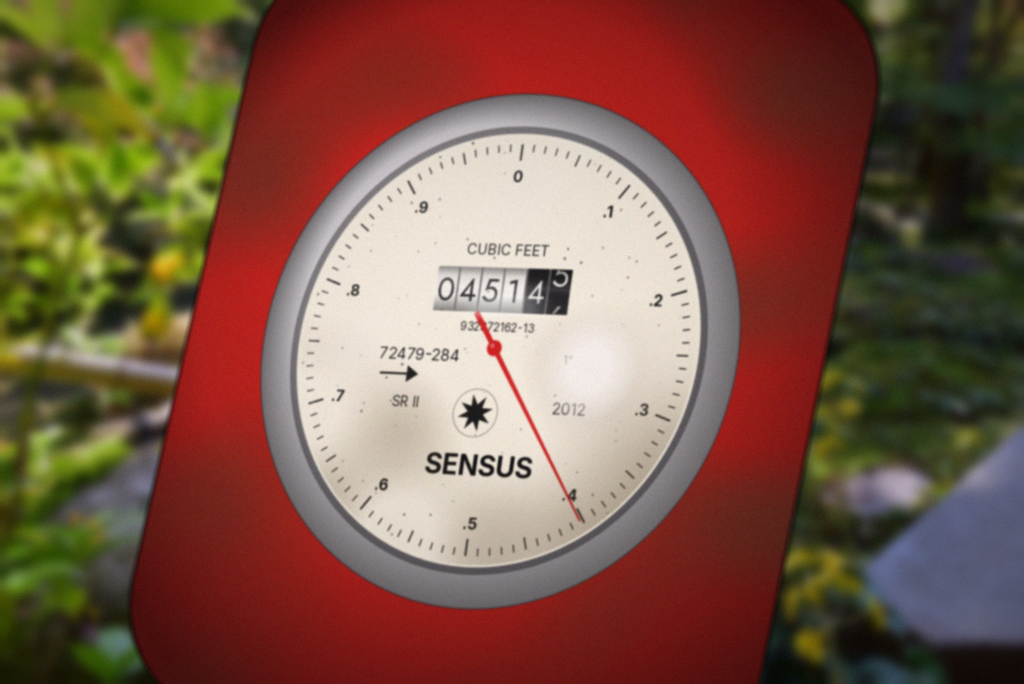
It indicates 45145.40,ft³
